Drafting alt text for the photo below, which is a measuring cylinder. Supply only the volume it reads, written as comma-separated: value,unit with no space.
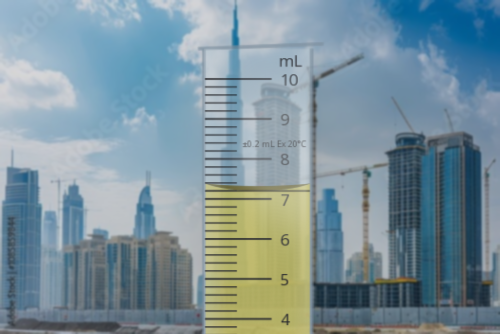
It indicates 7.2,mL
